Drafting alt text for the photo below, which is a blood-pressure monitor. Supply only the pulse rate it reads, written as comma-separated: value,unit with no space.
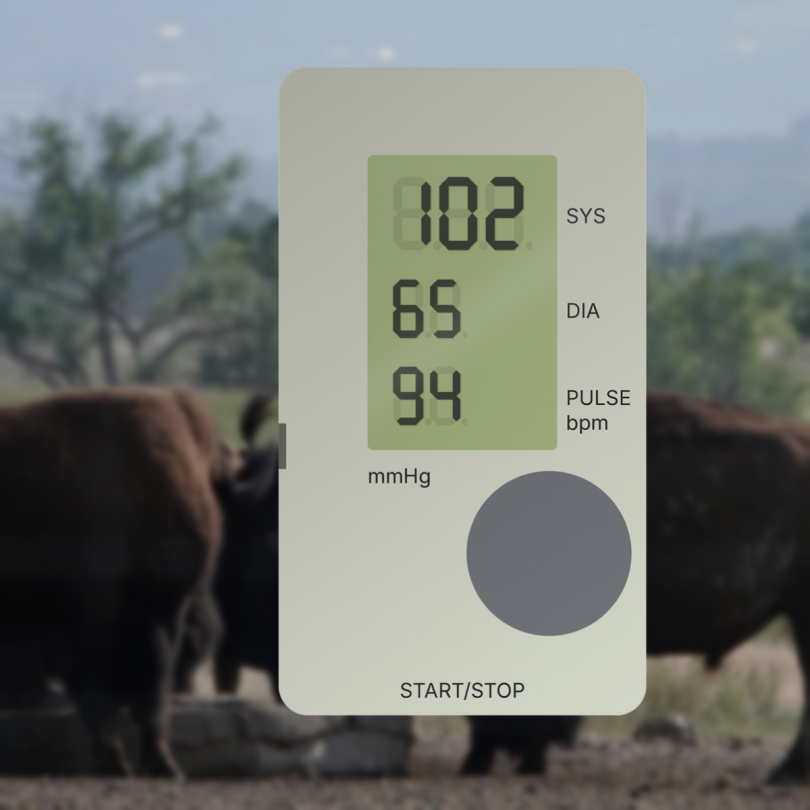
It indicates 94,bpm
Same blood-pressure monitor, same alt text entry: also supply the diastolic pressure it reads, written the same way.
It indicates 65,mmHg
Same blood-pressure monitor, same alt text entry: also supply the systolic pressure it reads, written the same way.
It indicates 102,mmHg
